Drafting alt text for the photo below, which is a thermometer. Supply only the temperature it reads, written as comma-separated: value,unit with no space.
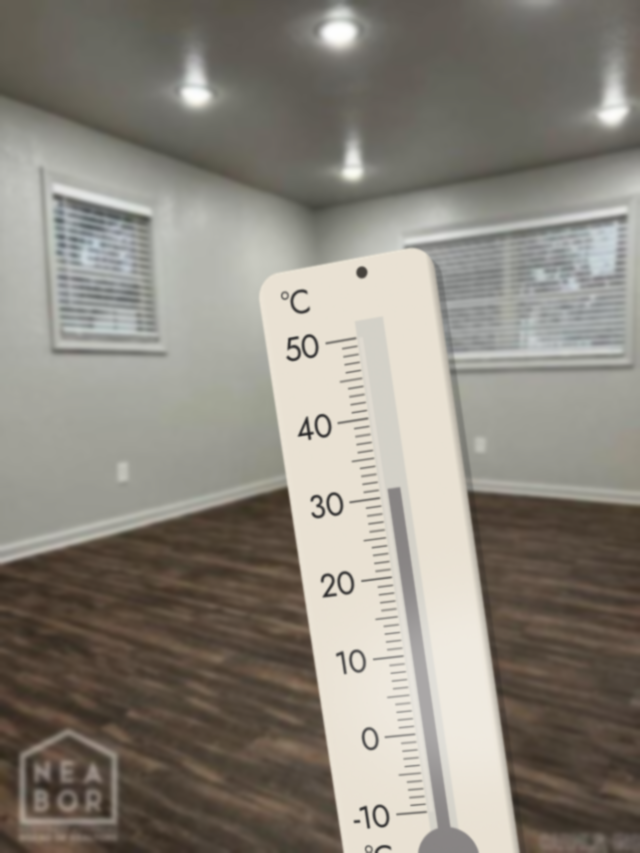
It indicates 31,°C
